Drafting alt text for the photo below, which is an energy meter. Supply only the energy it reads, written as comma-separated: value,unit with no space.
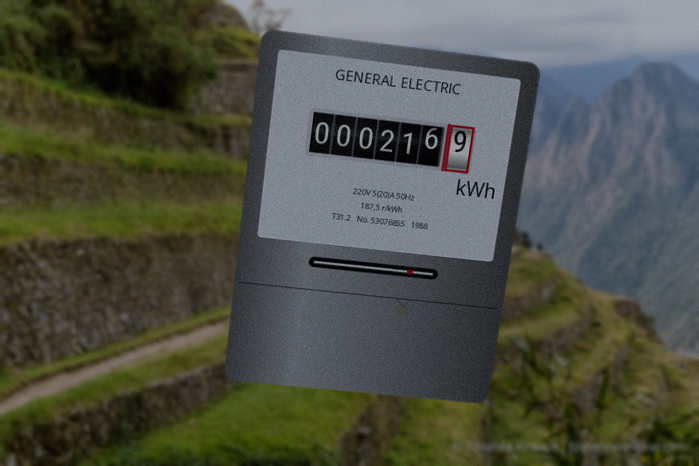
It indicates 216.9,kWh
